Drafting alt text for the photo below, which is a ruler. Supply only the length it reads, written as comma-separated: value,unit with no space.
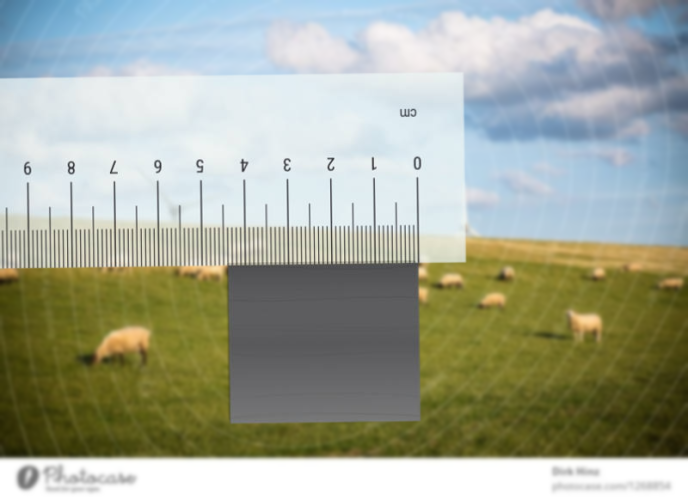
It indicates 4.4,cm
